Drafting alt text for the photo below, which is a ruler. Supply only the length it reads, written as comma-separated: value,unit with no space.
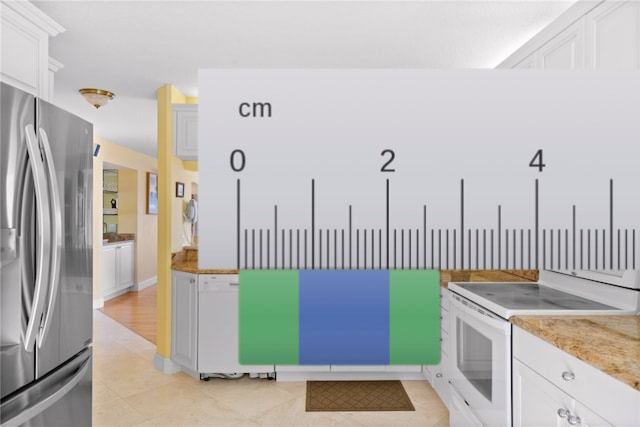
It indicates 2.7,cm
